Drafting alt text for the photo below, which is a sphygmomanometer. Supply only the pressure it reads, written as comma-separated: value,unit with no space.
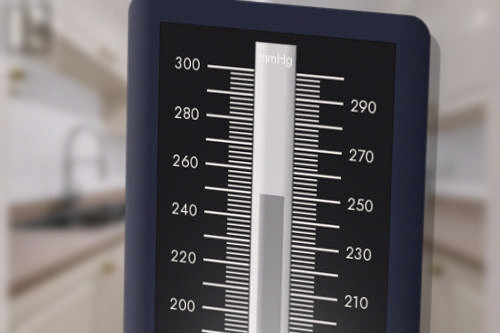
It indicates 250,mmHg
